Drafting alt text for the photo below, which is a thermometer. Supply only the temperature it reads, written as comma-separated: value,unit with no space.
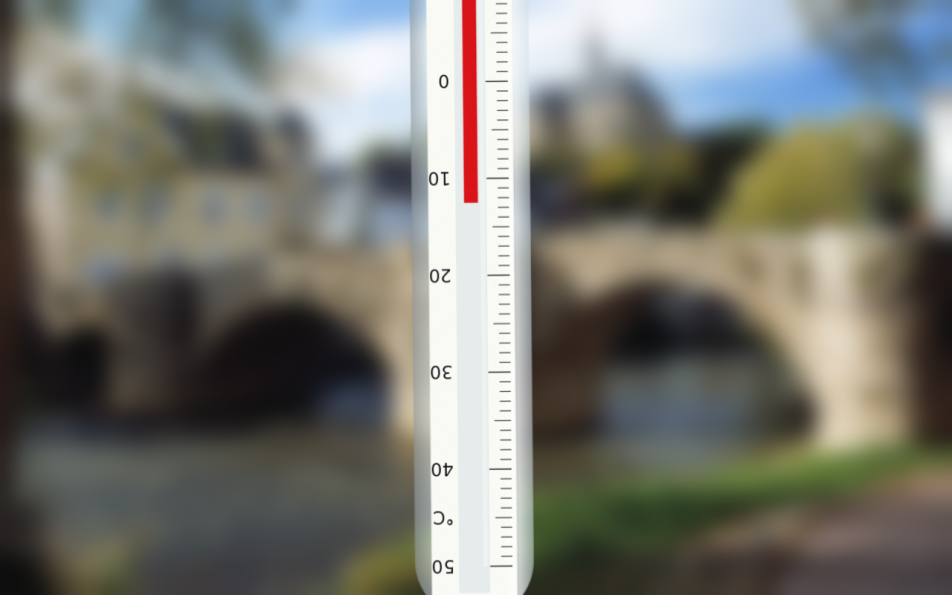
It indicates 12.5,°C
